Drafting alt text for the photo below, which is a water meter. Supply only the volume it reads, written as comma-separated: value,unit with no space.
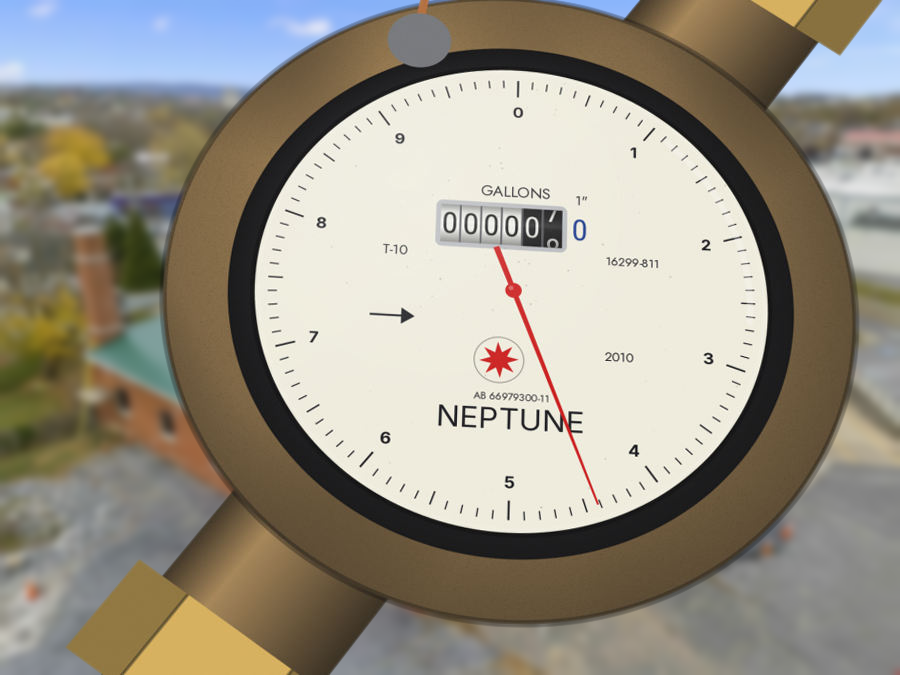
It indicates 74.4,gal
